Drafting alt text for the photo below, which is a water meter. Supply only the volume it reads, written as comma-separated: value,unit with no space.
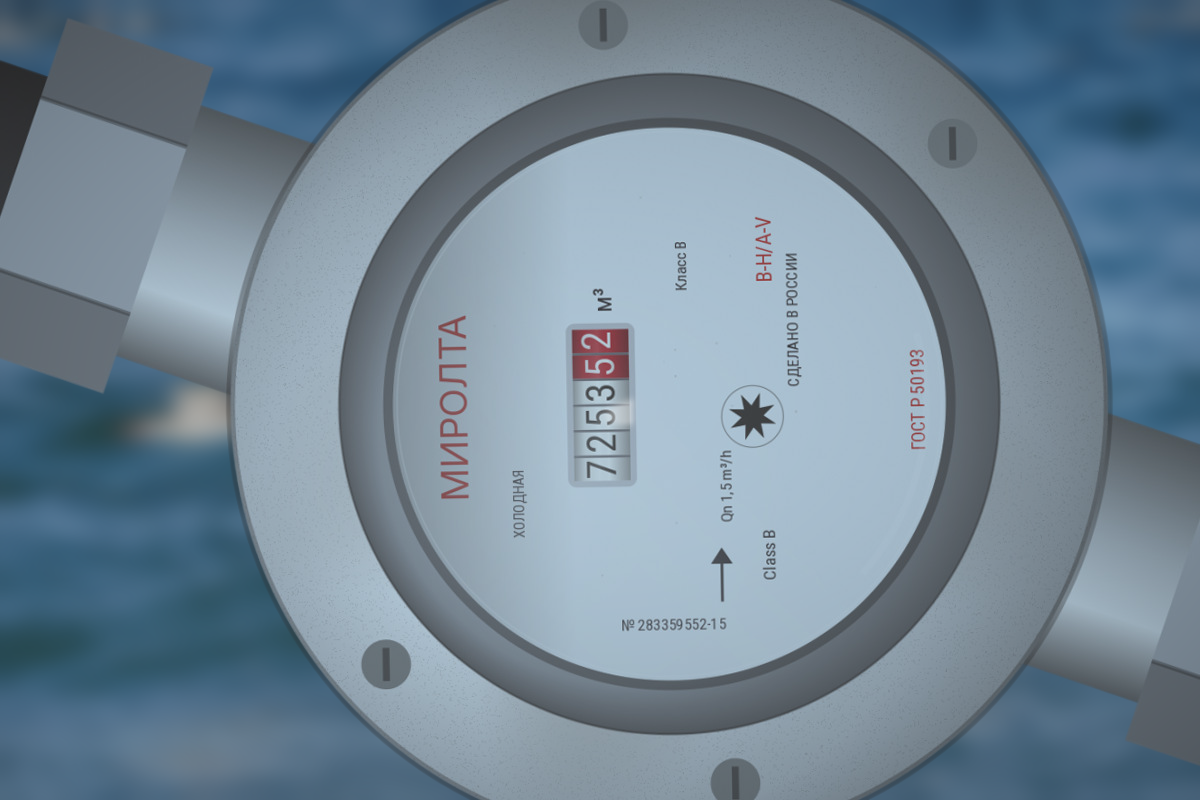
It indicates 7253.52,m³
